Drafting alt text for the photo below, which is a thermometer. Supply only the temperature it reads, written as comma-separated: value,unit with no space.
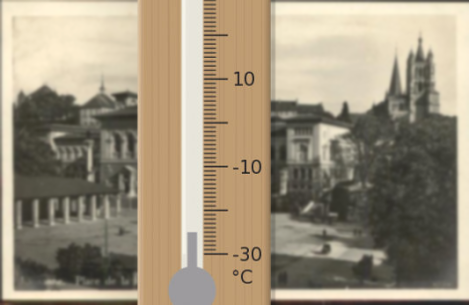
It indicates -25,°C
